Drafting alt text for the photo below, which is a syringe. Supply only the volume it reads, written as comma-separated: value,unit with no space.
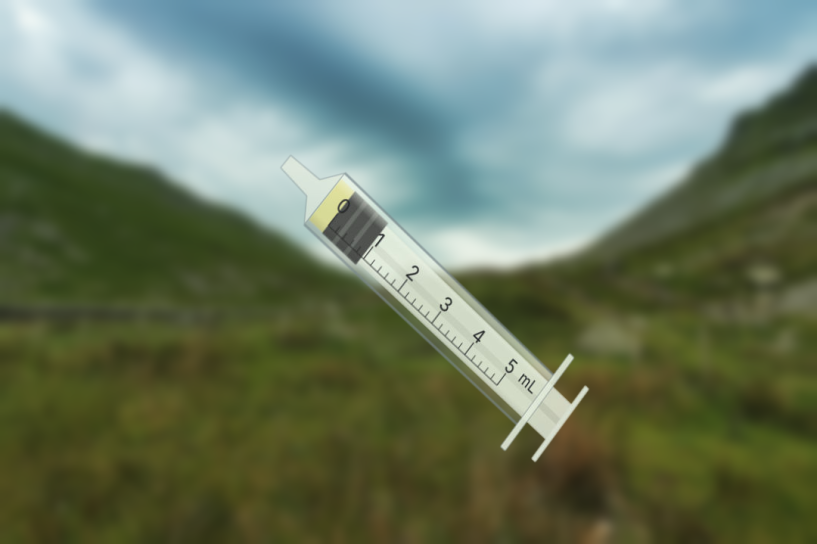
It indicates 0,mL
